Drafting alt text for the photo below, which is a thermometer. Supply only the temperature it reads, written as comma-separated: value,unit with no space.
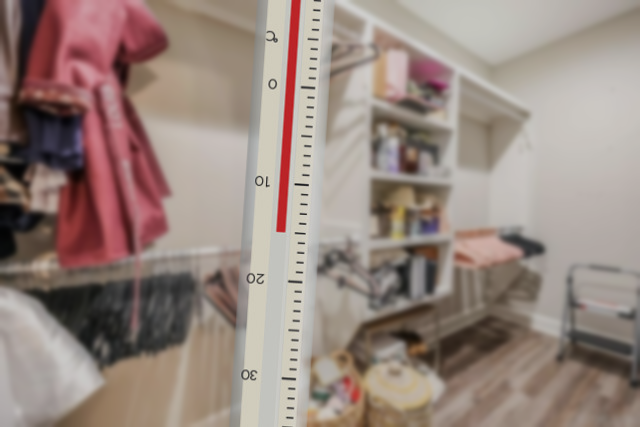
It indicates 15,°C
